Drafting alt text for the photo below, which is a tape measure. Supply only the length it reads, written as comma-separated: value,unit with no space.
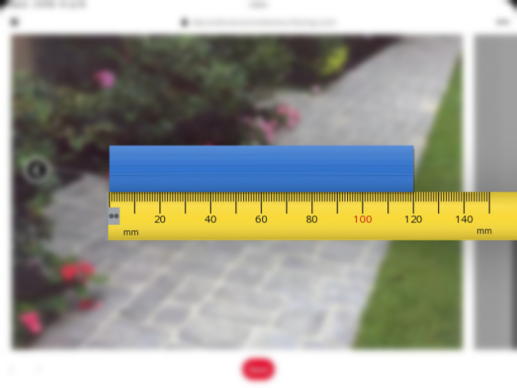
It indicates 120,mm
